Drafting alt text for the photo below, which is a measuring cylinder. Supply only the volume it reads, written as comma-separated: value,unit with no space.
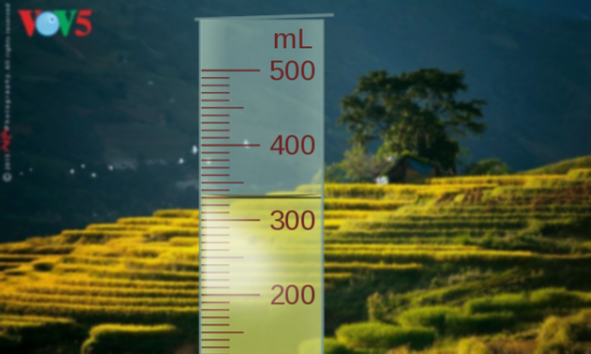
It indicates 330,mL
